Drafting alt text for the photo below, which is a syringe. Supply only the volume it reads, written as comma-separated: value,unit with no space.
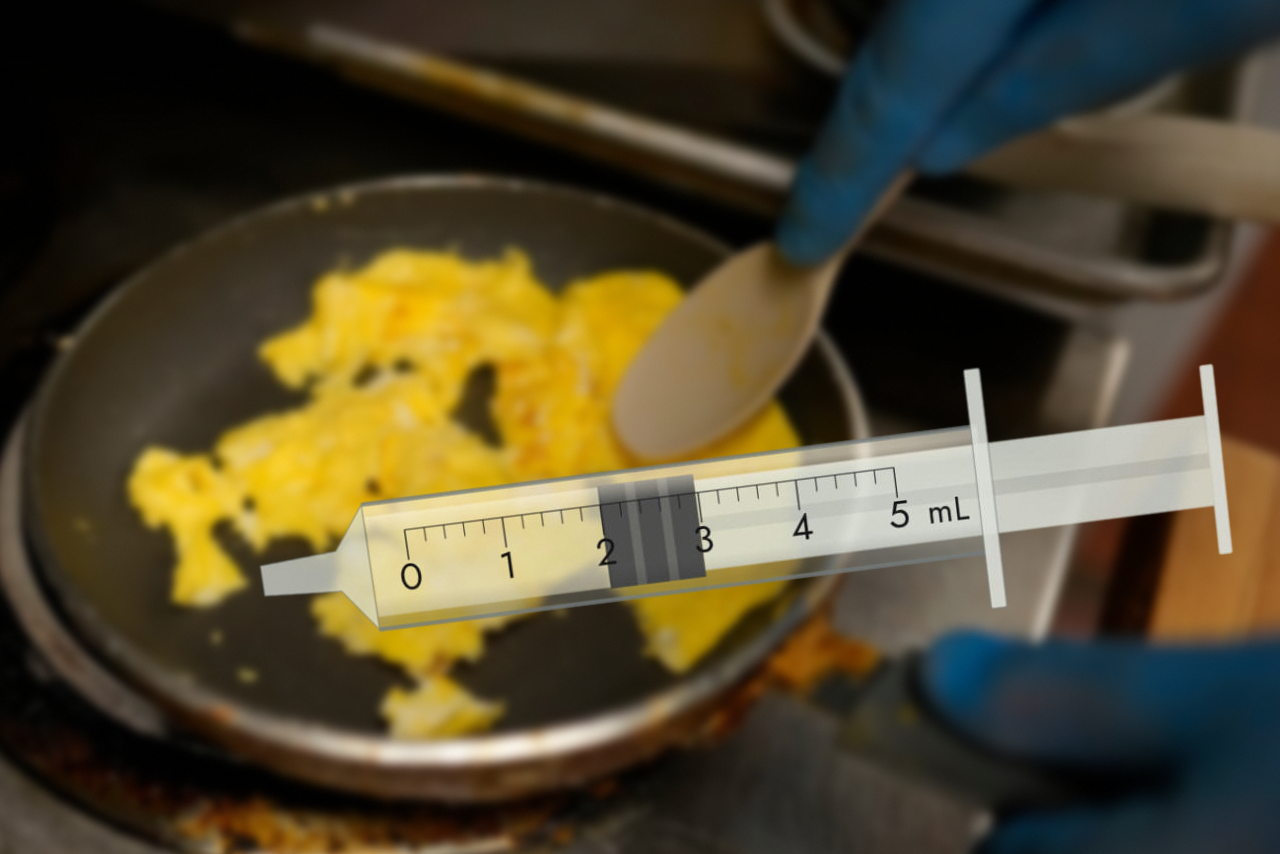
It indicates 2,mL
